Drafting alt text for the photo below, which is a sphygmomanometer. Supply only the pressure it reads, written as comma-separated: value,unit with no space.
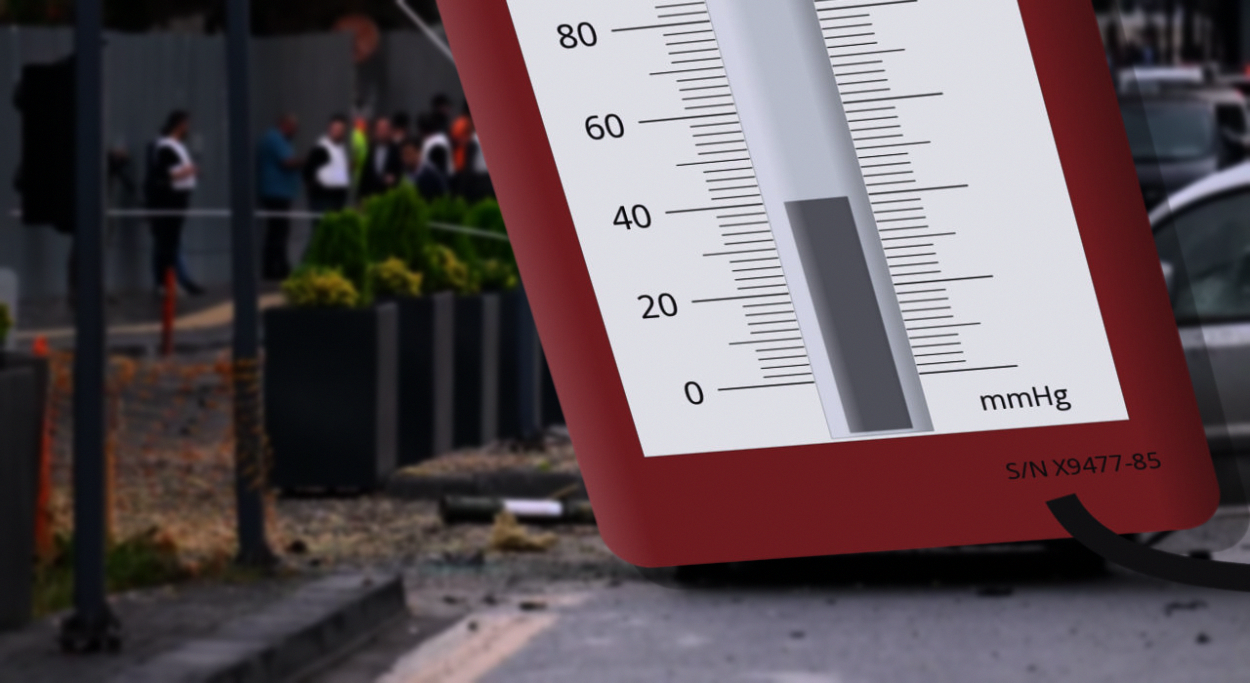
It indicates 40,mmHg
